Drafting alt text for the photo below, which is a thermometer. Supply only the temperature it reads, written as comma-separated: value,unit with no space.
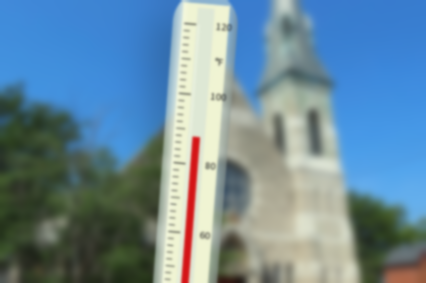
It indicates 88,°F
